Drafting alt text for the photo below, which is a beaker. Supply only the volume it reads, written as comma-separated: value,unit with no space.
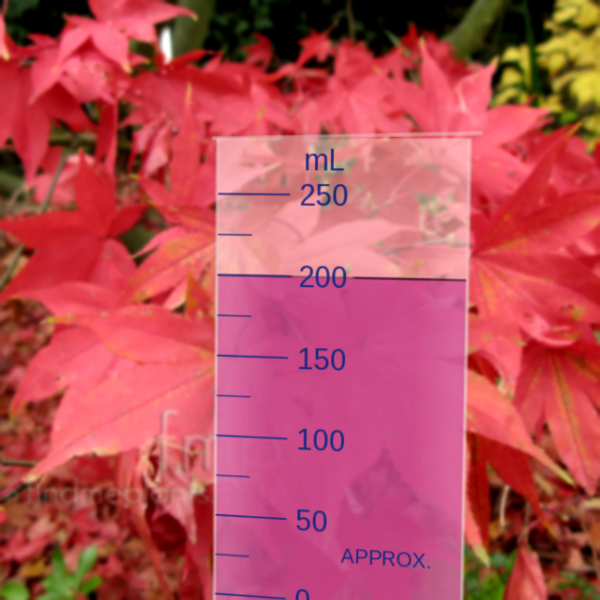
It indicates 200,mL
